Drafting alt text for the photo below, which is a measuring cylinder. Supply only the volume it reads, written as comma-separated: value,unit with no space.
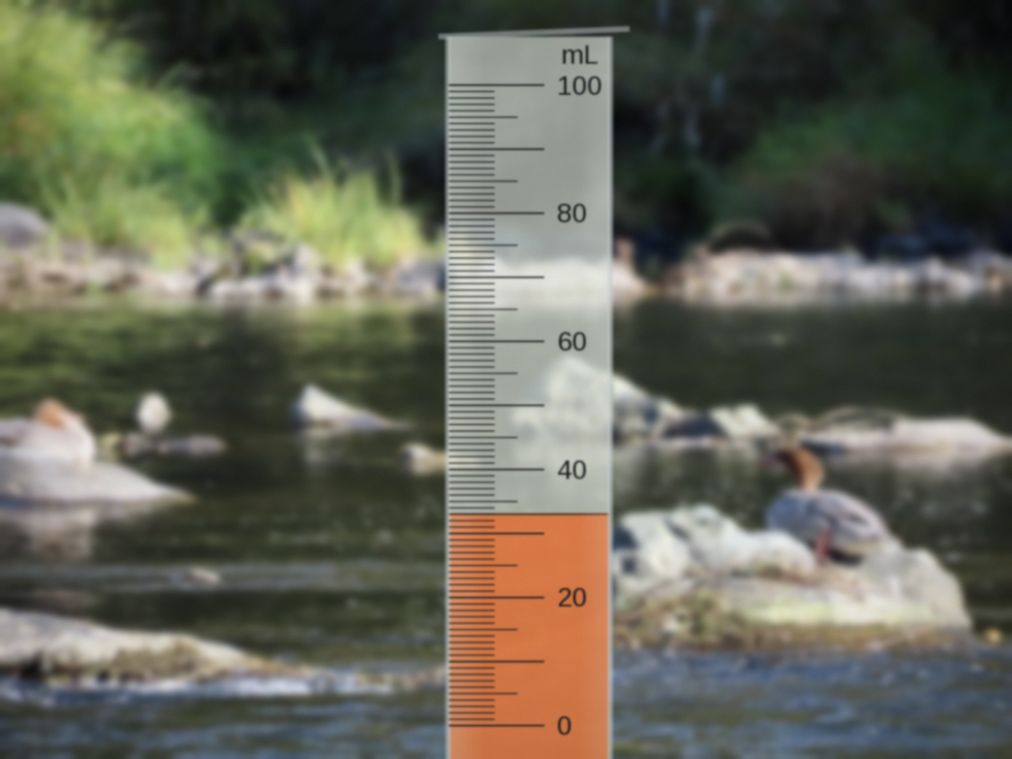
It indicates 33,mL
